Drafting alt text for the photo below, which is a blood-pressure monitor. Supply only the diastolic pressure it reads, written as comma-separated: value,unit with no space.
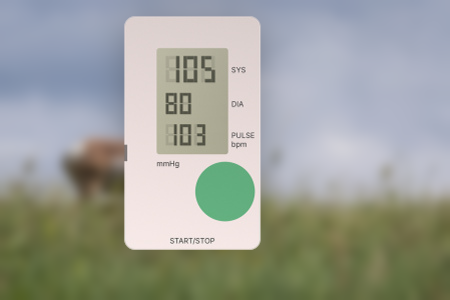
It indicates 80,mmHg
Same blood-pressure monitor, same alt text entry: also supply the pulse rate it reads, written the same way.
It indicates 103,bpm
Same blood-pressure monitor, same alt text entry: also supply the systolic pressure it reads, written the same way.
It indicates 105,mmHg
